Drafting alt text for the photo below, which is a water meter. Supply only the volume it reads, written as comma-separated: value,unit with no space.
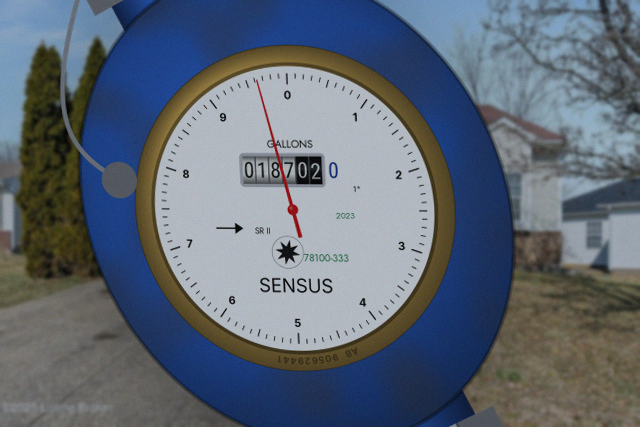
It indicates 187019.6,gal
